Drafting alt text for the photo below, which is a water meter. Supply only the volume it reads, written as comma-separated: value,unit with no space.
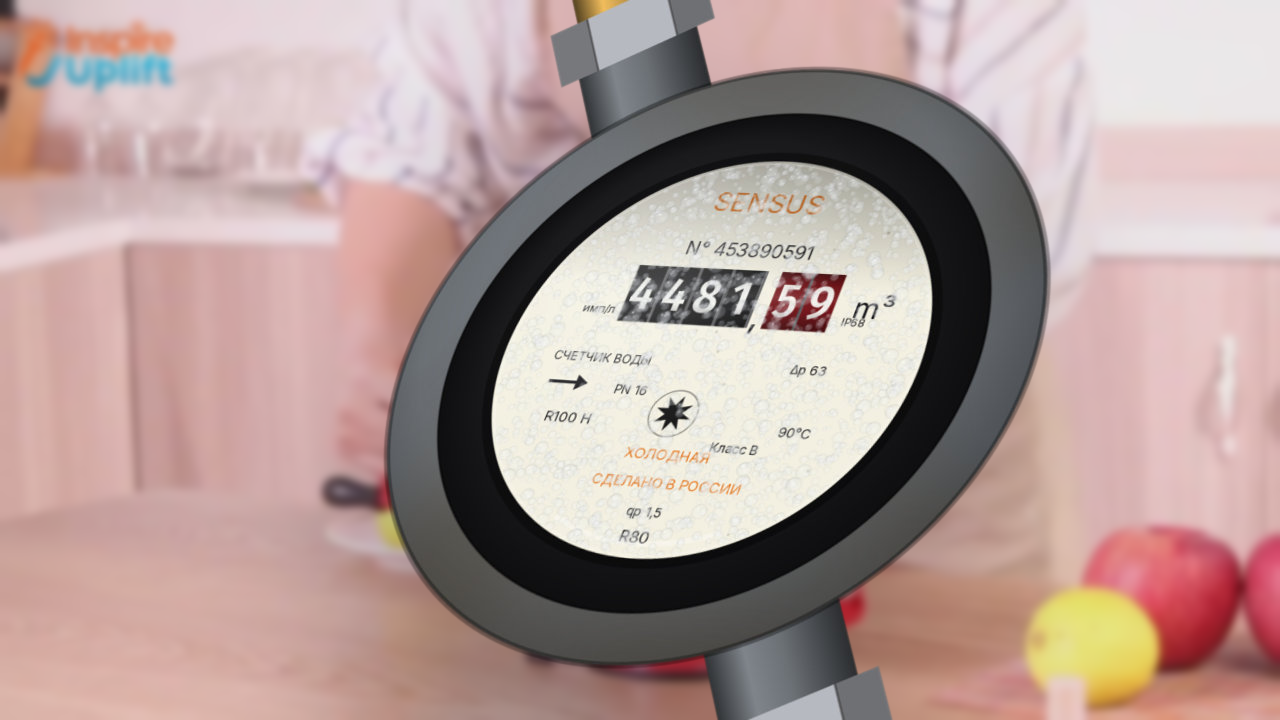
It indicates 4481.59,m³
